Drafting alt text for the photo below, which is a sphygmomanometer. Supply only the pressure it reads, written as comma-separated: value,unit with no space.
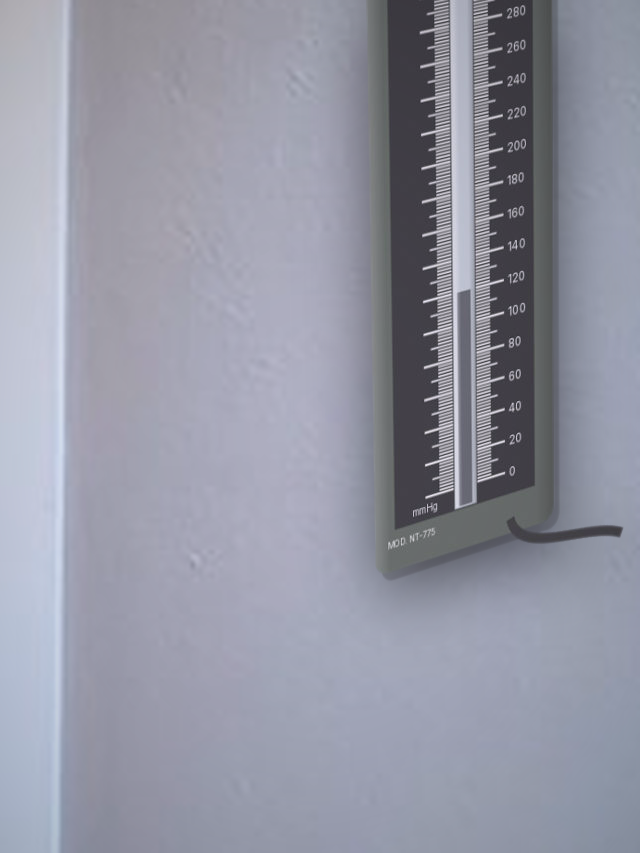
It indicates 120,mmHg
